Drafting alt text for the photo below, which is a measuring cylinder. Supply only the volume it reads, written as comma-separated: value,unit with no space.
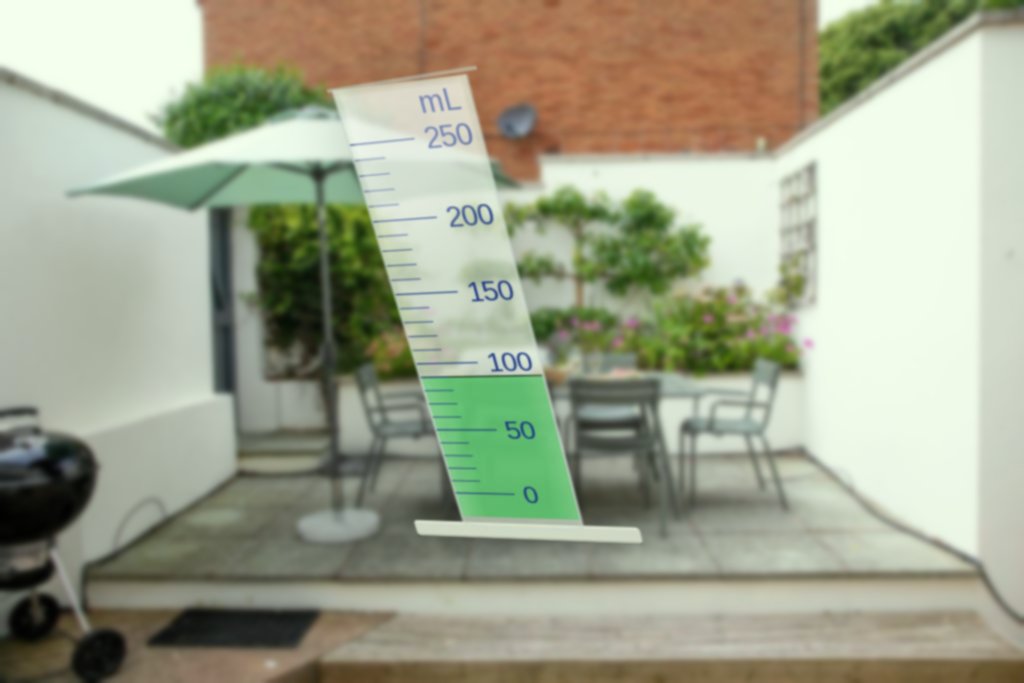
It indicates 90,mL
